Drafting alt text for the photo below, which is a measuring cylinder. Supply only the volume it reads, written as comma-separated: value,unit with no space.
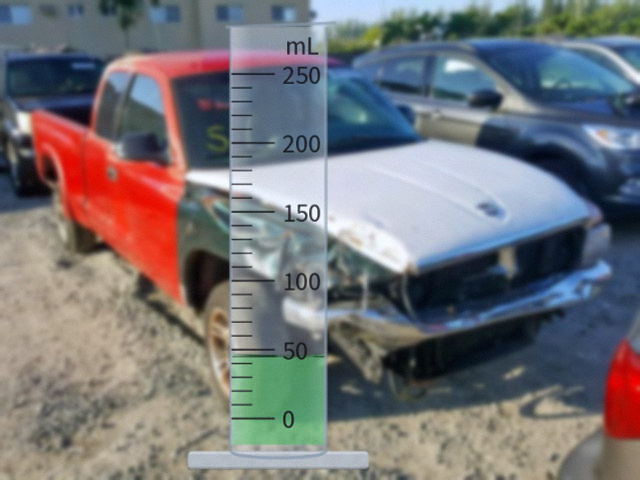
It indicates 45,mL
